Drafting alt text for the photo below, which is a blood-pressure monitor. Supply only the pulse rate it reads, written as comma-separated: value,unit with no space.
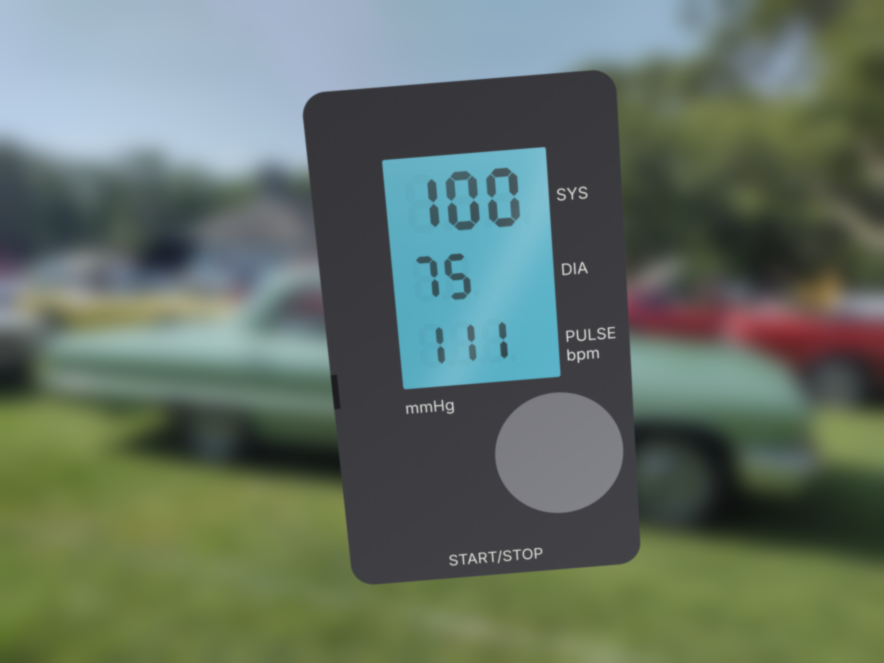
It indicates 111,bpm
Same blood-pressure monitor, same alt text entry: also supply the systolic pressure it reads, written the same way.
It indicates 100,mmHg
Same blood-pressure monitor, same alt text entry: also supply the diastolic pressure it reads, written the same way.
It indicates 75,mmHg
